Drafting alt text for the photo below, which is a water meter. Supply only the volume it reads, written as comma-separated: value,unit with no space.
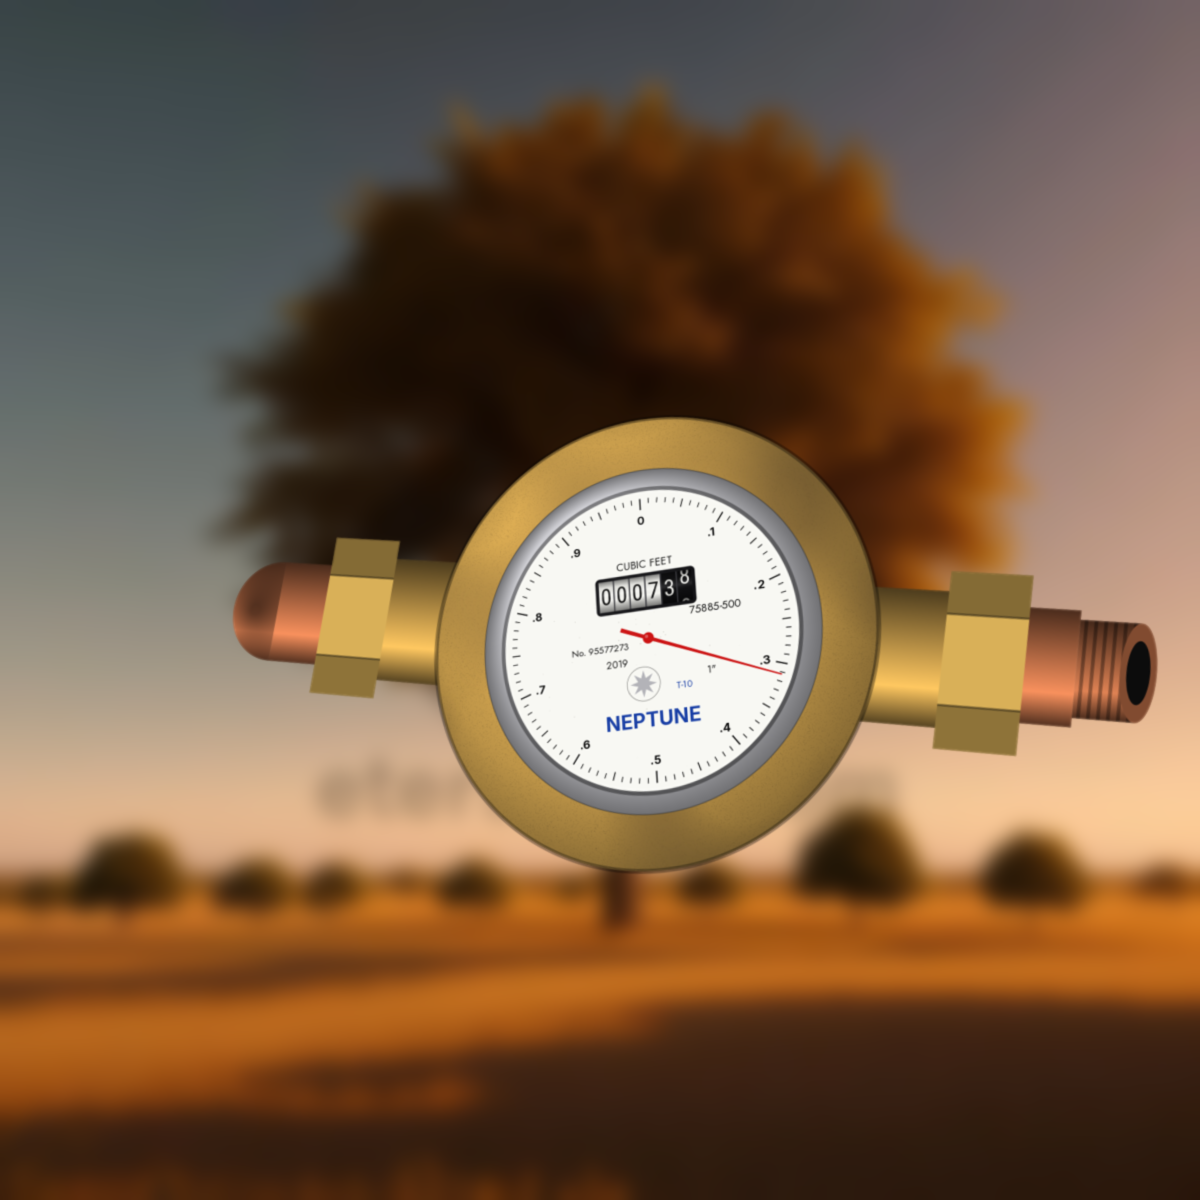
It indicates 738.31,ft³
